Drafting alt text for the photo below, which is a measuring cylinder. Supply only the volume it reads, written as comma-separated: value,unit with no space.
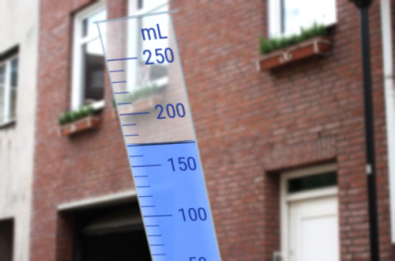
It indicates 170,mL
